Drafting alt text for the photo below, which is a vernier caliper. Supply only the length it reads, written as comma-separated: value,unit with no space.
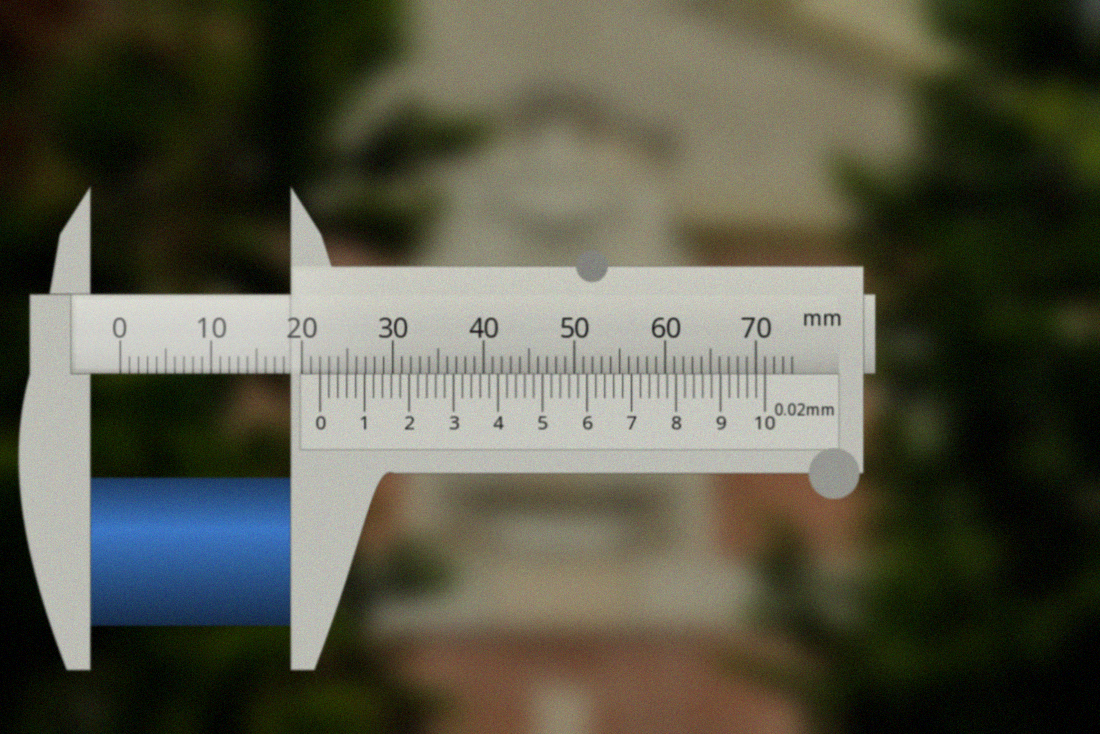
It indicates 22.0,mm
